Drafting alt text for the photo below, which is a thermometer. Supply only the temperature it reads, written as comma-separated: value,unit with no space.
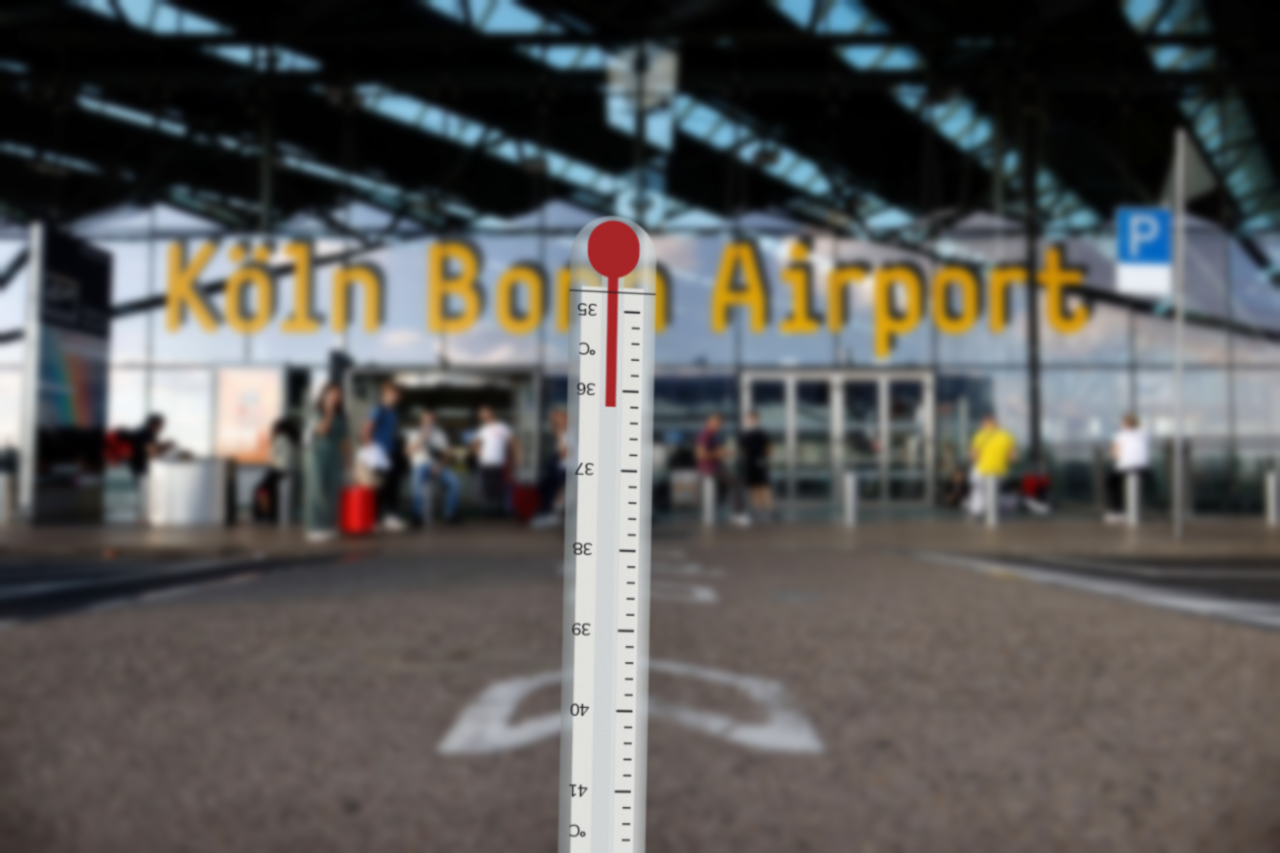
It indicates 36.2,°C
